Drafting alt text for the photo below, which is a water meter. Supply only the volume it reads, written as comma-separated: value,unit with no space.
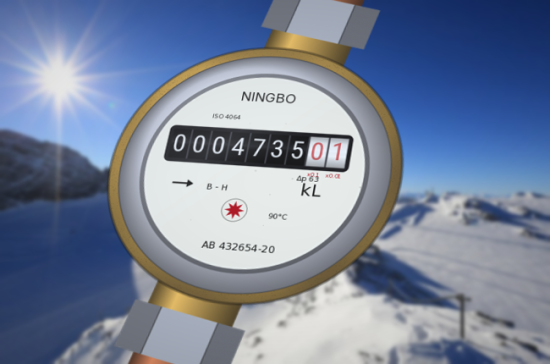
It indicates 4735.01,kL
